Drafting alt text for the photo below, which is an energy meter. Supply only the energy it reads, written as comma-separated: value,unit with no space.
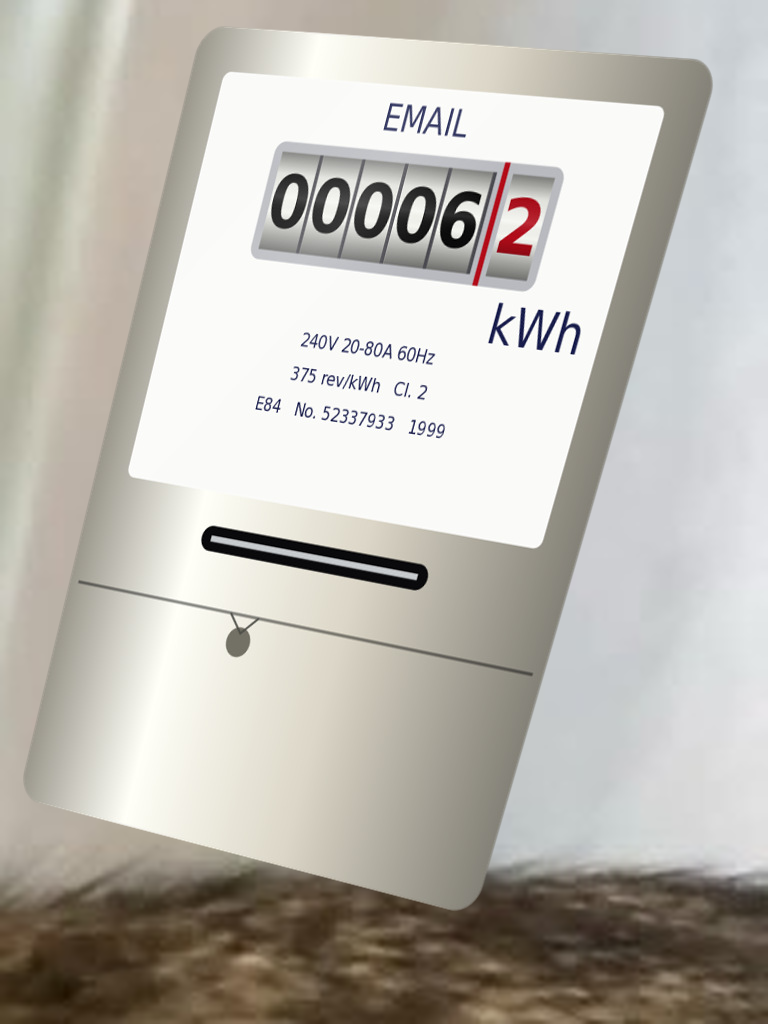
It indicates 6.2,kWh
